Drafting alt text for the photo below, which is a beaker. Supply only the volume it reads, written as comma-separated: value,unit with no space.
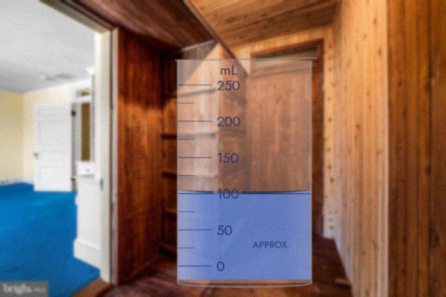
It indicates 100,mL
